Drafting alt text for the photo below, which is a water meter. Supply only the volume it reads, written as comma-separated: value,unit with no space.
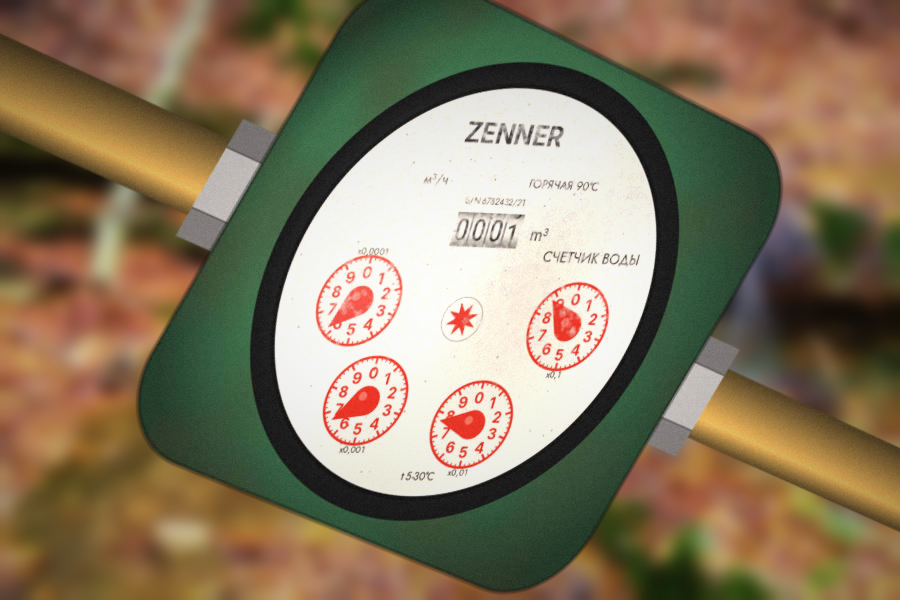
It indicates 0.8766,m³
